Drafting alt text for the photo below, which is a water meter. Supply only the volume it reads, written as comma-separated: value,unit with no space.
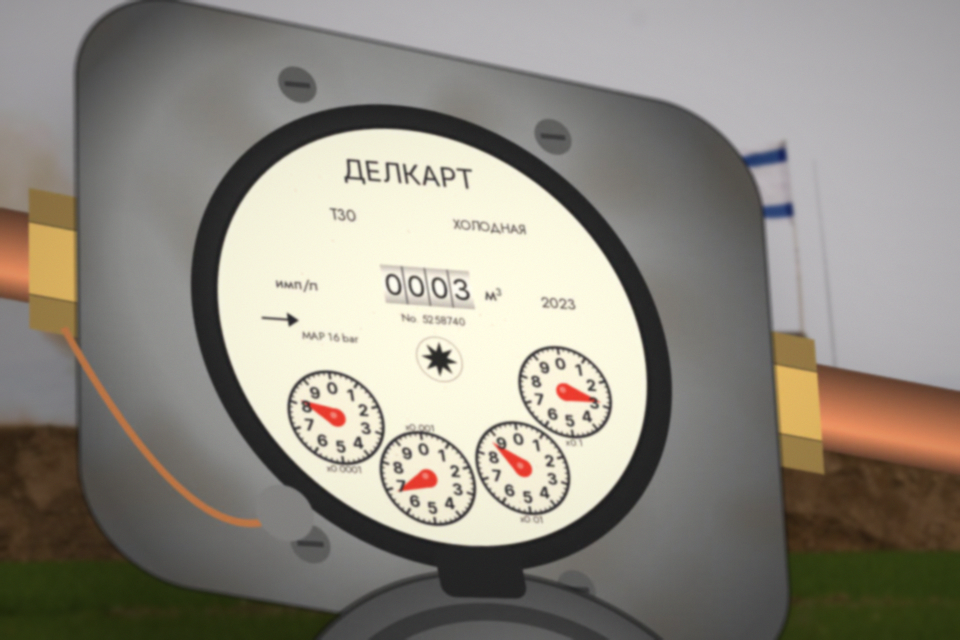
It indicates 3.2868,m³
